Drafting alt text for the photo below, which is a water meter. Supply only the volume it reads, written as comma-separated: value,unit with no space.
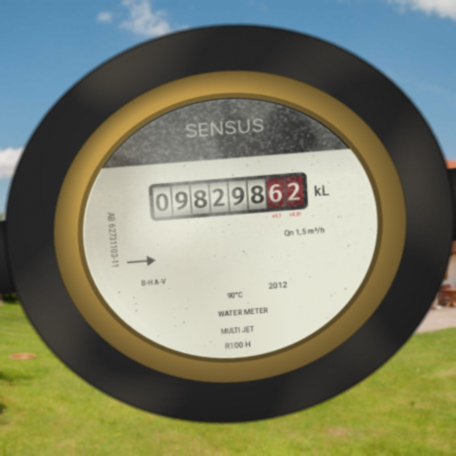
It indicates 98298.62,kL
